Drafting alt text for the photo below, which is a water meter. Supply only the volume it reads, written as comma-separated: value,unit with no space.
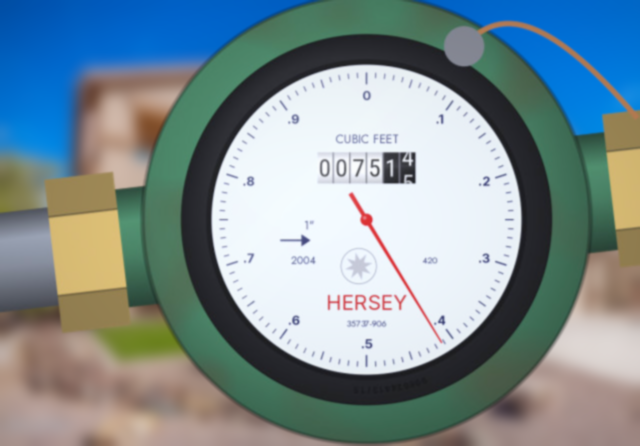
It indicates 7514.41,ft³
